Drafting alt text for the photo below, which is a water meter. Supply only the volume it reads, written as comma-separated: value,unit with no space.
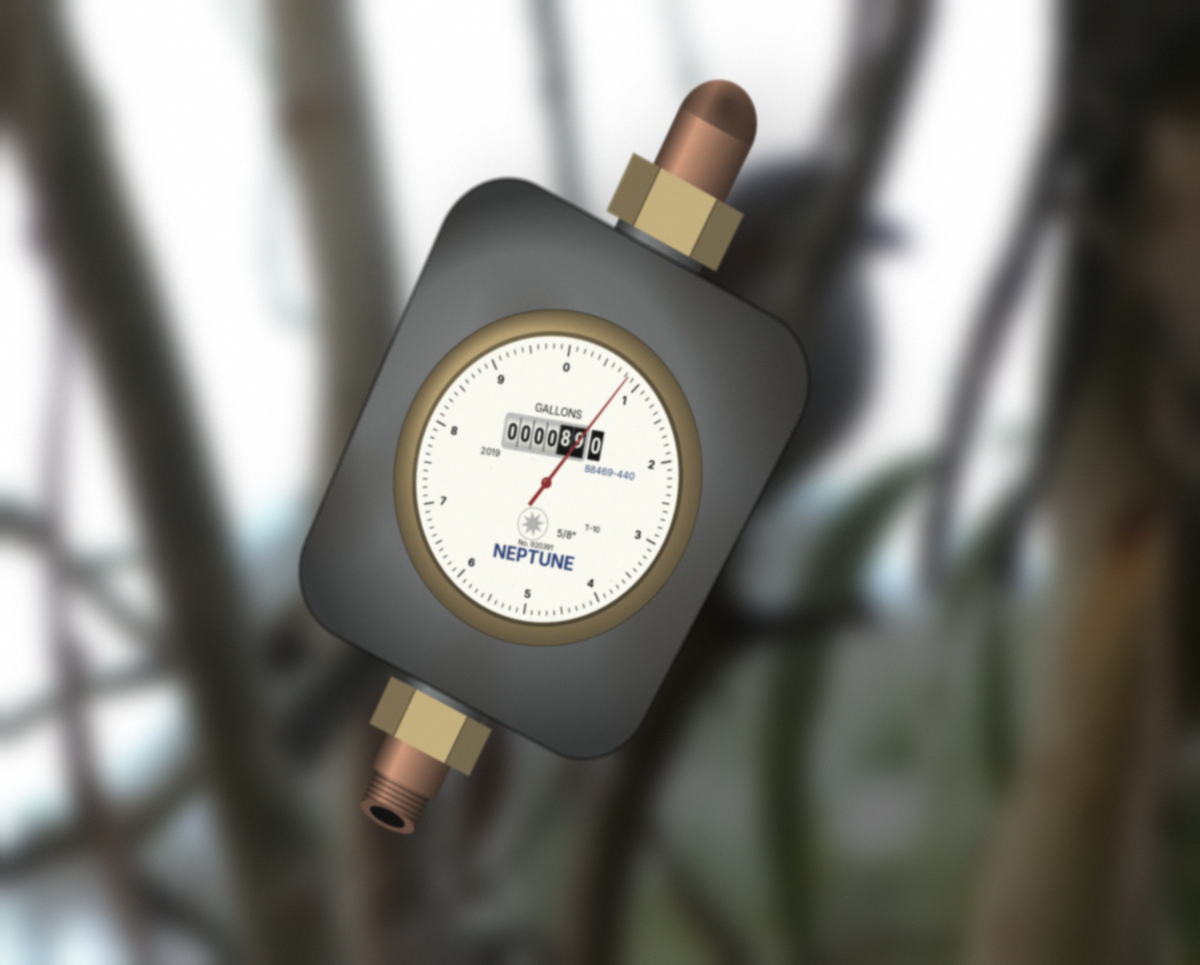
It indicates 890.8,gal
